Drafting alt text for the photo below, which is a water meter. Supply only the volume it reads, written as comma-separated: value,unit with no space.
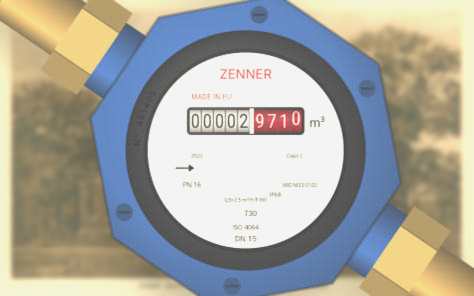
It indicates 2.9710,m³
